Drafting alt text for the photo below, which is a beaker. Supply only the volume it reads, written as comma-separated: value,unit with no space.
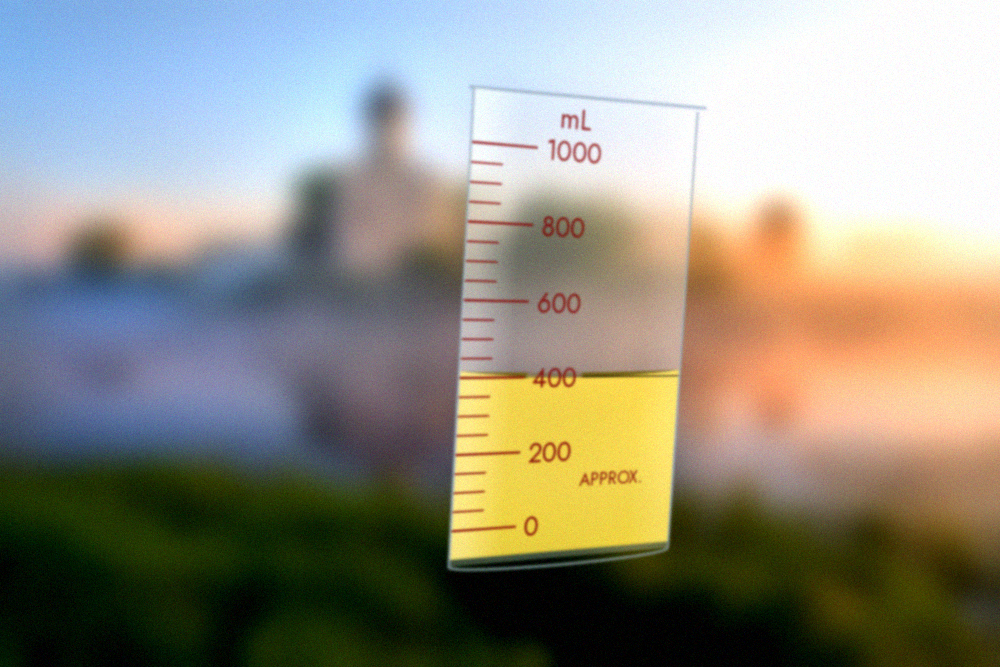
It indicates 400,mL
